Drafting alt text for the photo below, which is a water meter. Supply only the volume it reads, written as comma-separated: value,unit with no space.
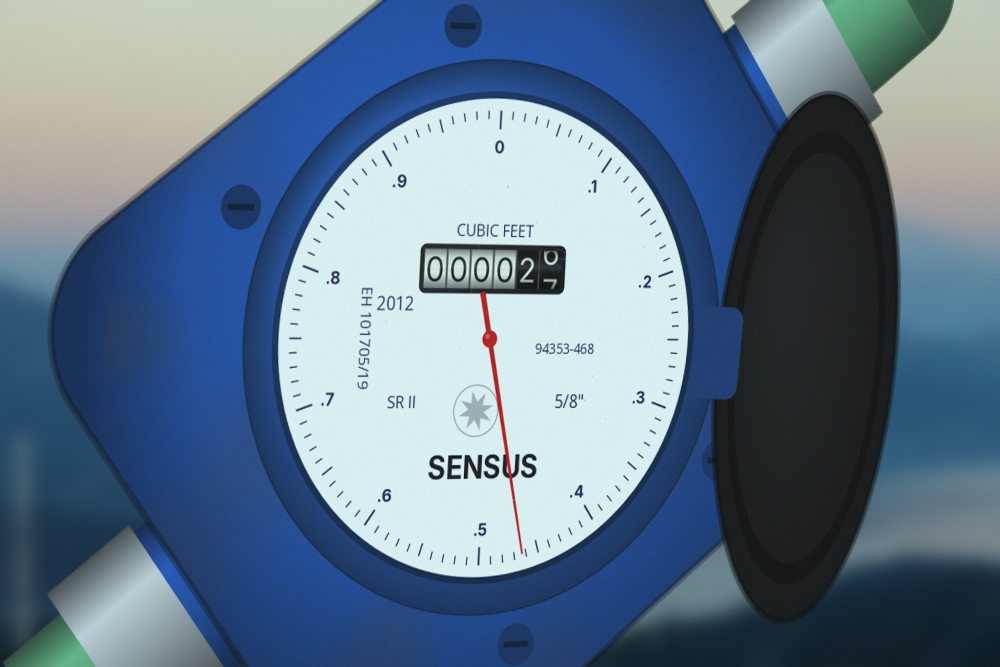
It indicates 26.46,ft³
